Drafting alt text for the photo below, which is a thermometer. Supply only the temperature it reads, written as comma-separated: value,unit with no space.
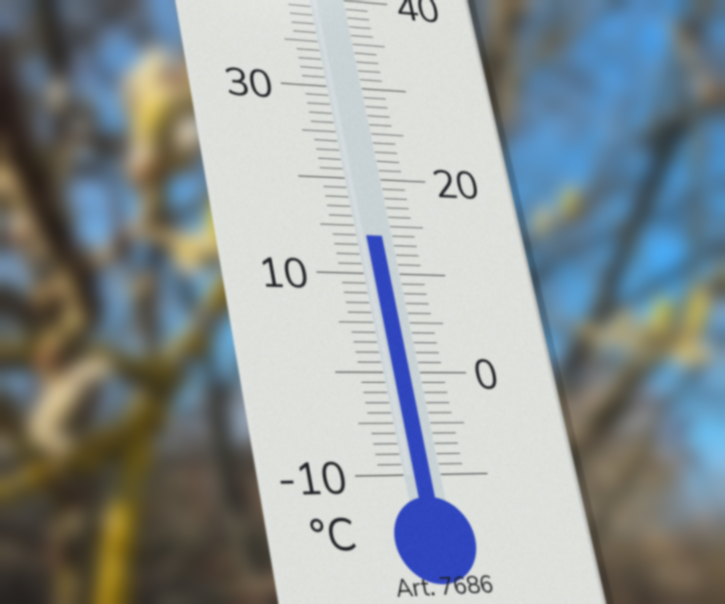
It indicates 14,°C
